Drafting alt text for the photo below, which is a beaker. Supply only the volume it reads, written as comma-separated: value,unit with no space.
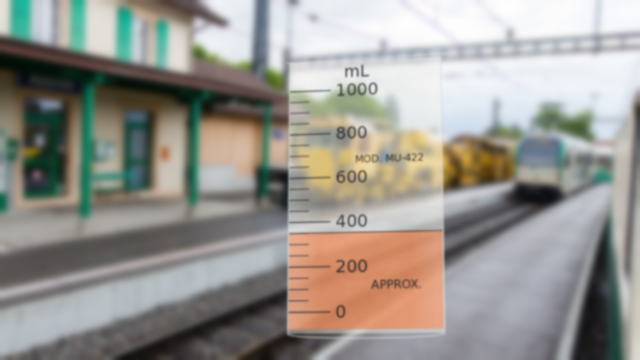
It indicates 350,mL
